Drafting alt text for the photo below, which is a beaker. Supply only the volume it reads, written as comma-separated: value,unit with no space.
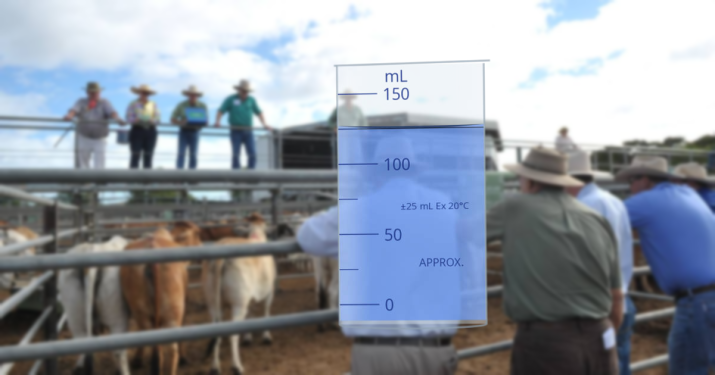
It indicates 125,mL
